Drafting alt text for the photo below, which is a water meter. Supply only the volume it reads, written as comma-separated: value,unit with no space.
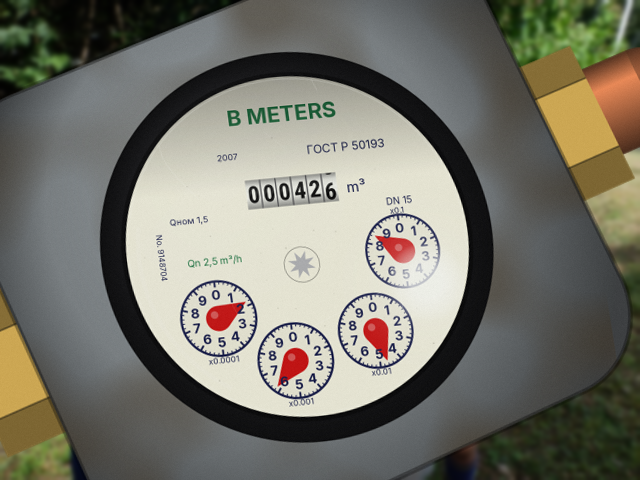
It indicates 425.8461,m³
